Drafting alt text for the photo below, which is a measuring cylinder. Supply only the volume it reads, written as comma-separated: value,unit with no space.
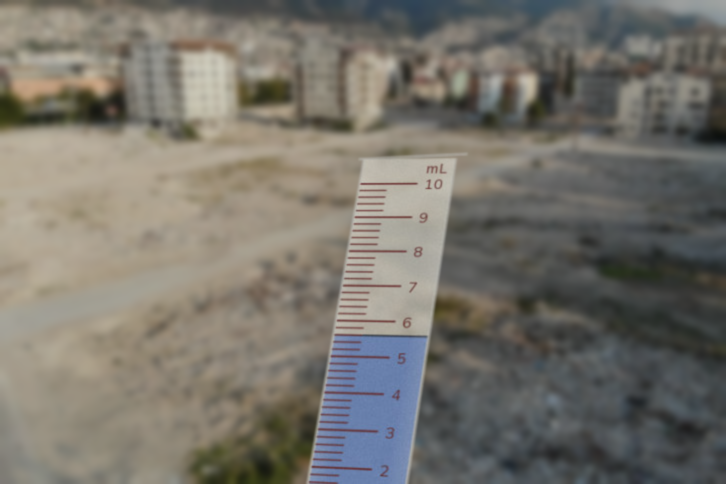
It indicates 5.6,mL
